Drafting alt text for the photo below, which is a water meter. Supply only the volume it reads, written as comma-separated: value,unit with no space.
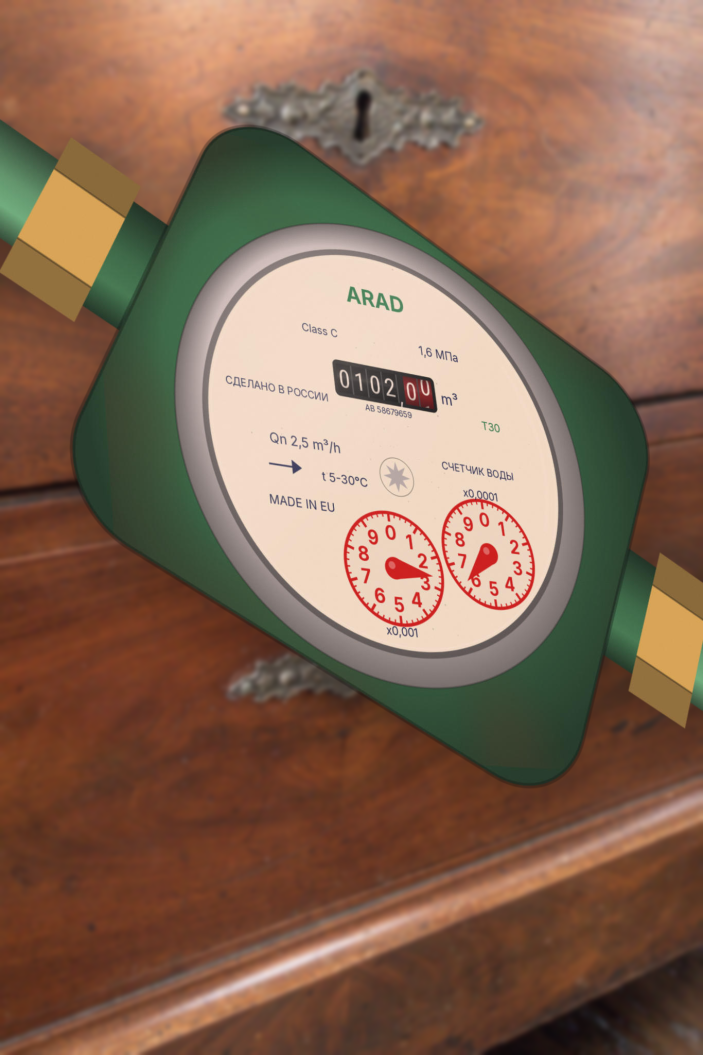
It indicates 102.0026,m³
